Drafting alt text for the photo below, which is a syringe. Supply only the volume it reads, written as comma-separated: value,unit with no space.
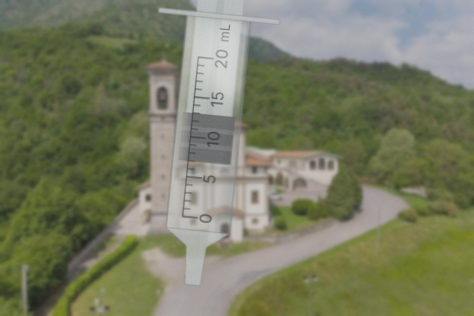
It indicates 7,mL
